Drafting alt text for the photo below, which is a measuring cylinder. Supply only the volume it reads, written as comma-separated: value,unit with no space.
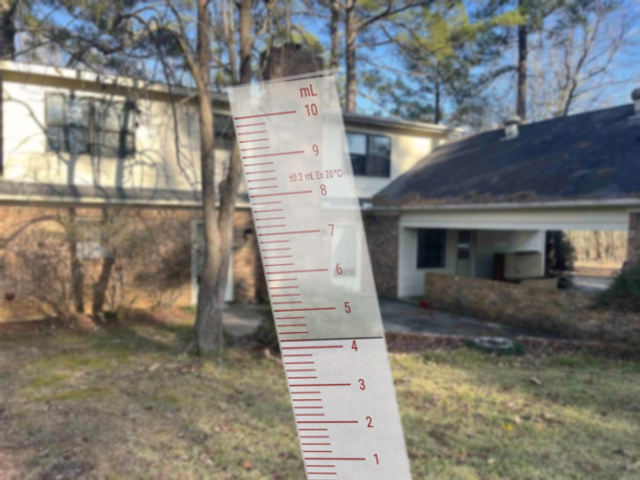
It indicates 4.2,mL
